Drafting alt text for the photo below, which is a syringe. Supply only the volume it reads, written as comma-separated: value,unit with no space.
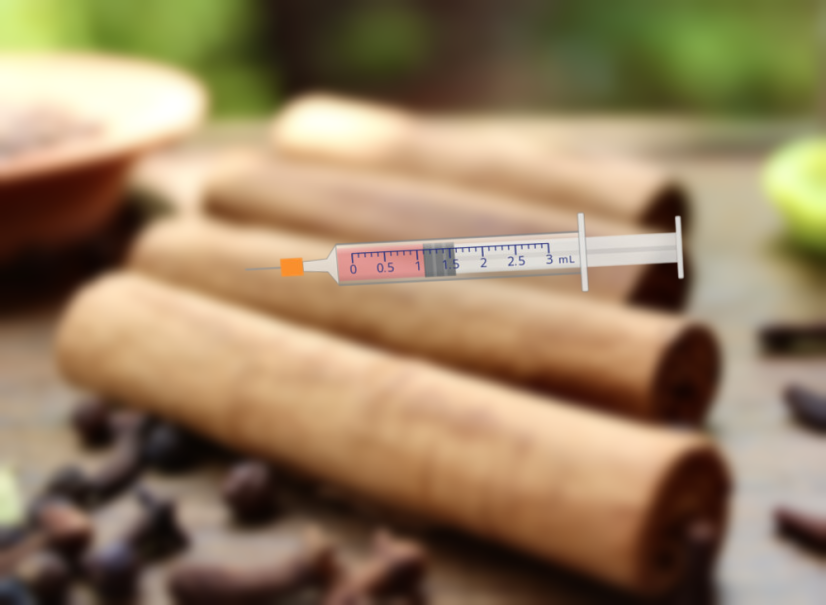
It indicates 1.1,mL
